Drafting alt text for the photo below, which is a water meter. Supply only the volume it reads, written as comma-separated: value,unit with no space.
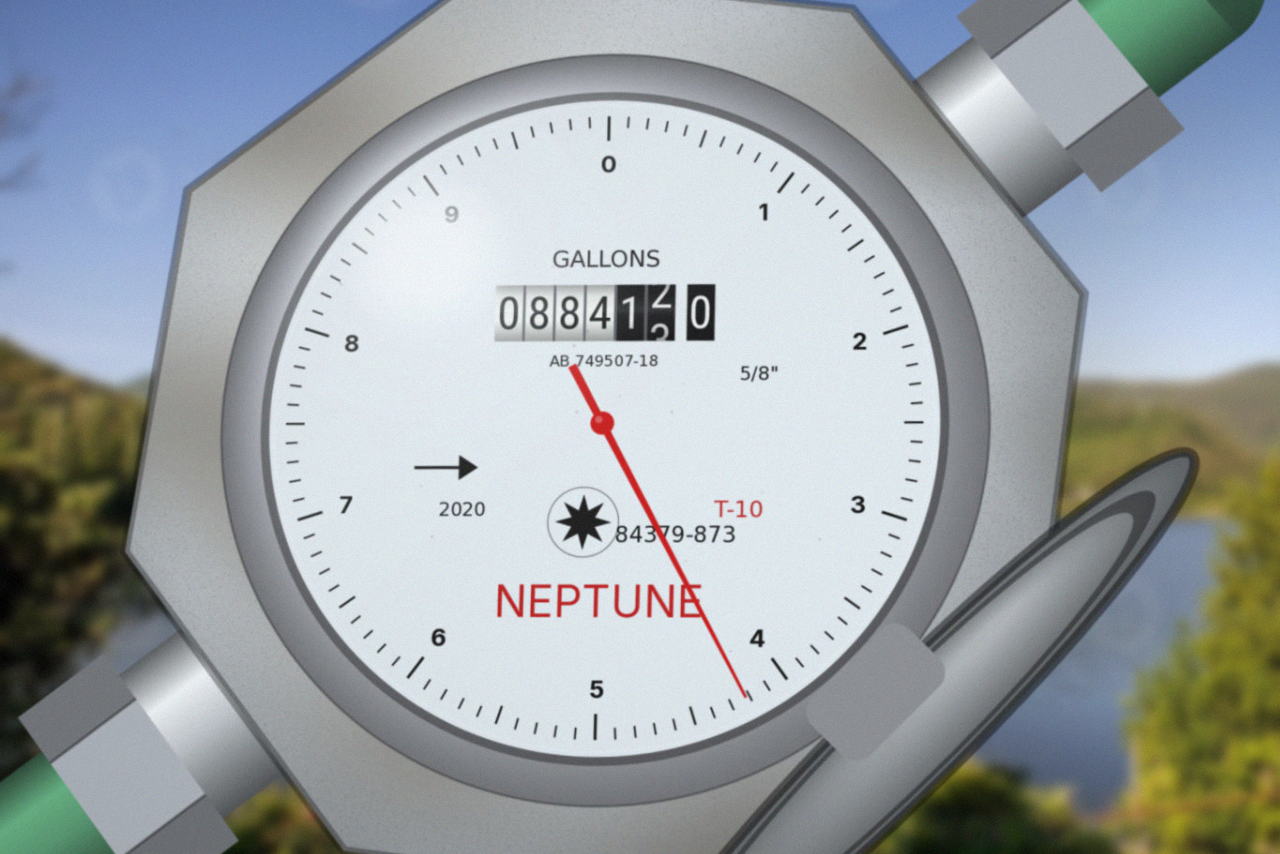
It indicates 884124.2,gal
